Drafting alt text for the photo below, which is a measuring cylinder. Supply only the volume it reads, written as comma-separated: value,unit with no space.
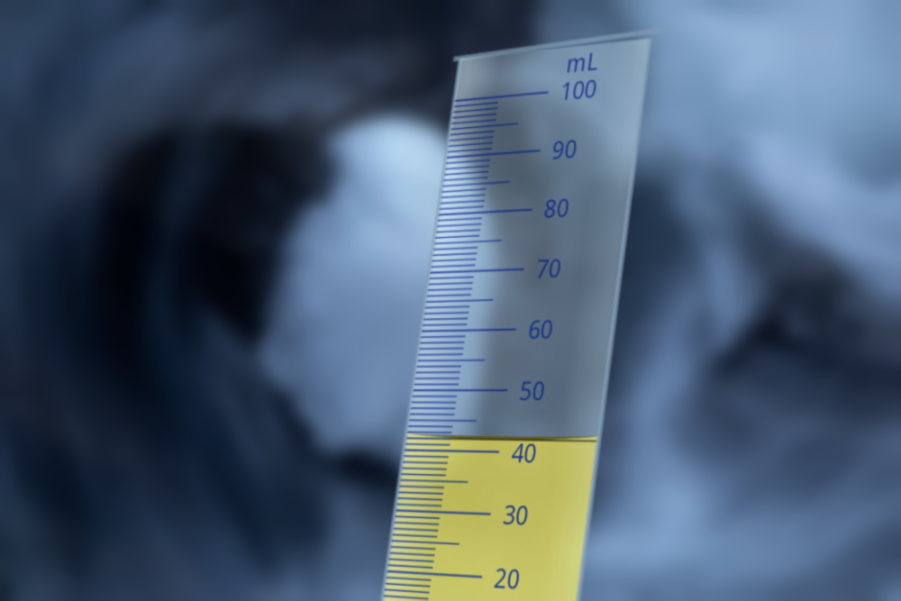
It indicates 42,mL
